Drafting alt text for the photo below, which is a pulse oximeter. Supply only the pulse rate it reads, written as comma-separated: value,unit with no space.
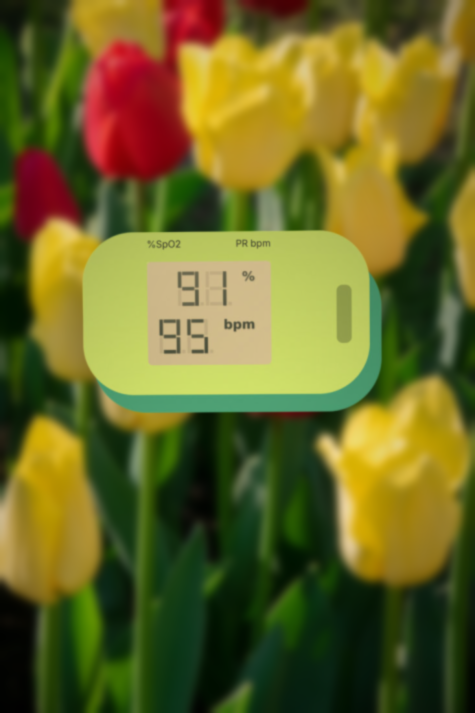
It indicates 95,bpm
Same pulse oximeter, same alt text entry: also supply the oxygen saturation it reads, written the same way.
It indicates 91,%
